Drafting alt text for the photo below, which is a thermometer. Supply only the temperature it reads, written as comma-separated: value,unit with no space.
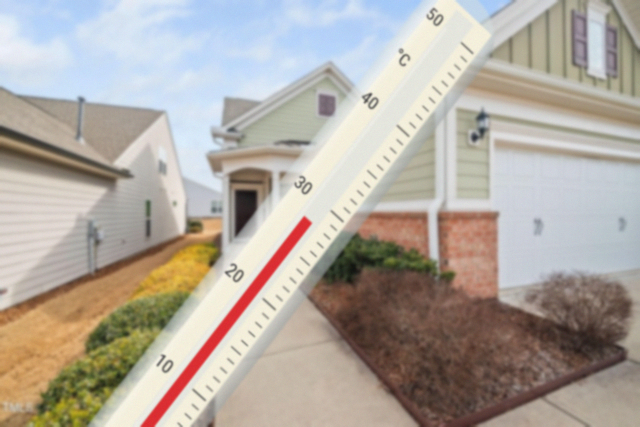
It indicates 28,°C
